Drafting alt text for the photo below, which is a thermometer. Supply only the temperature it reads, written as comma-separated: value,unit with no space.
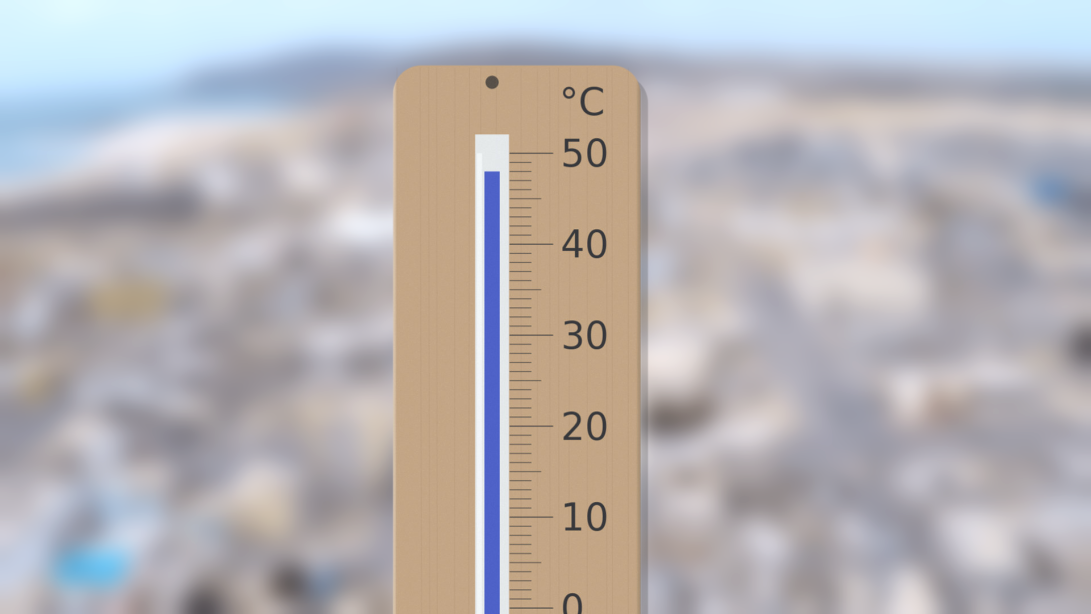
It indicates 48,°C
